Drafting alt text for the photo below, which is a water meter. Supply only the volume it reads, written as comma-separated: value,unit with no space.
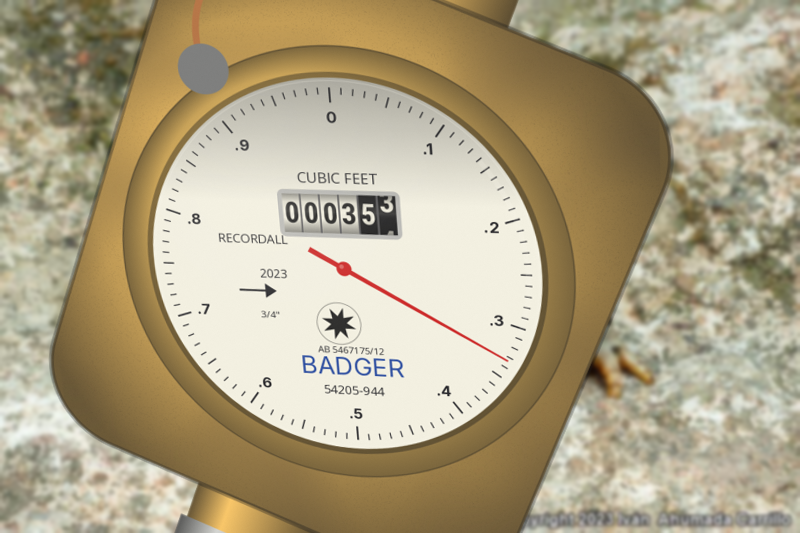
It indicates 353.33,ft³
